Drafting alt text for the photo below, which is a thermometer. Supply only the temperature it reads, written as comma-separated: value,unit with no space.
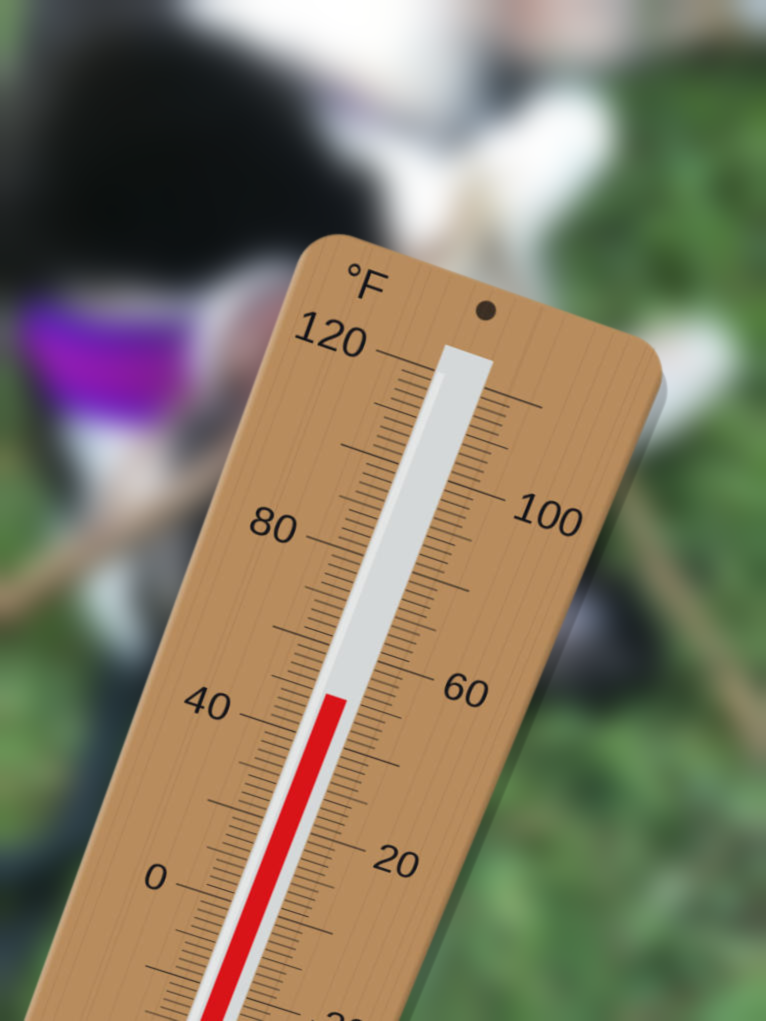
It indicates 50,°F
